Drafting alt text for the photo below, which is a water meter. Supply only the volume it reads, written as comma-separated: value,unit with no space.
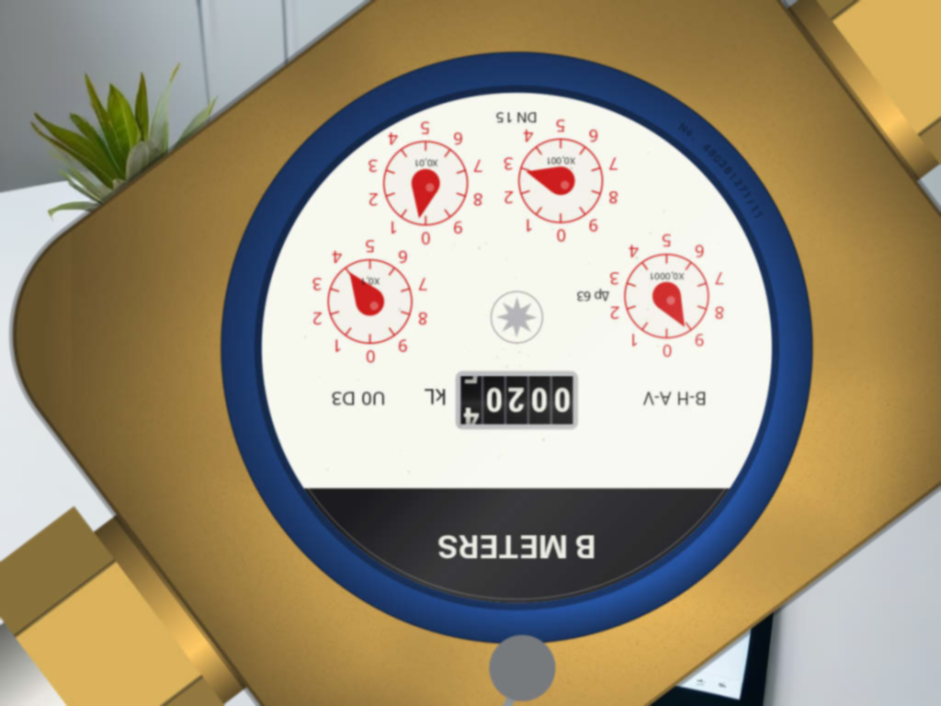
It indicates 204.4029,kL
